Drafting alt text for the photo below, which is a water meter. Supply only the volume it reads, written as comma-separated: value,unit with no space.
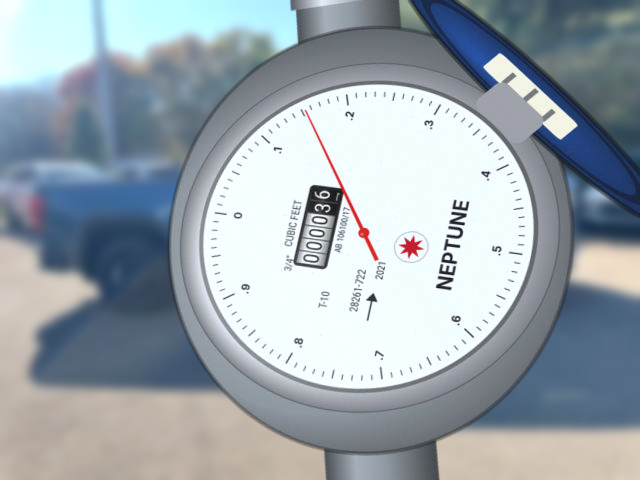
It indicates 36.15,ft³
